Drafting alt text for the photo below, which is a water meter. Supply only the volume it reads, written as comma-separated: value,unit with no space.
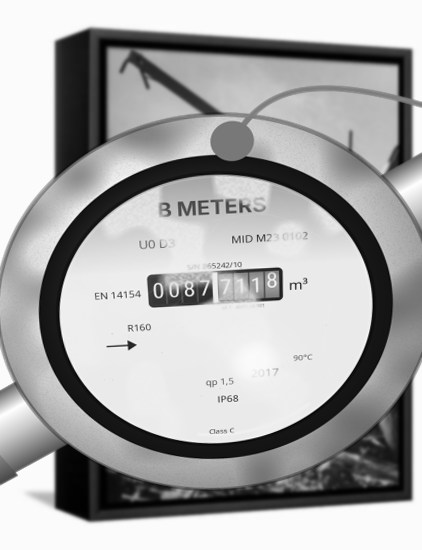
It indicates 87.7118,m³
